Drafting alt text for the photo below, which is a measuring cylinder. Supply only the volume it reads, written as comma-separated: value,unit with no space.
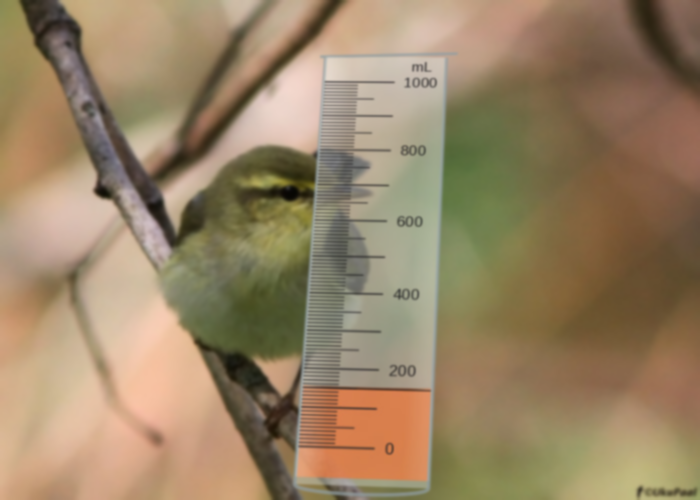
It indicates 150,mL
